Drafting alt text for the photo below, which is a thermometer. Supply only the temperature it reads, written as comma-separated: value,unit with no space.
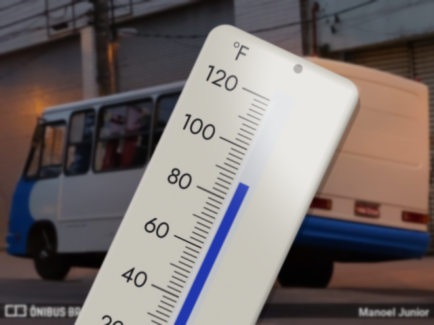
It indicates 88,°F
